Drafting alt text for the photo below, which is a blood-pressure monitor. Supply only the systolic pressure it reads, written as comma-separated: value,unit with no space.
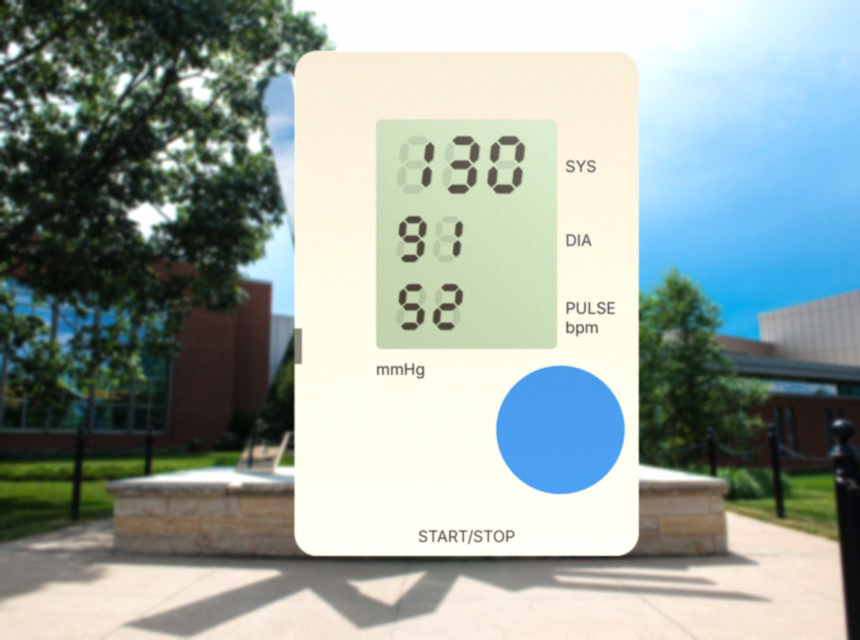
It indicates 130,mmHg
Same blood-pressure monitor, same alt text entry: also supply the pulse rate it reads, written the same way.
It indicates 52,bpm
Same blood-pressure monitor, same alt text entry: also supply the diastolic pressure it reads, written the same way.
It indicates 91,mmHg
